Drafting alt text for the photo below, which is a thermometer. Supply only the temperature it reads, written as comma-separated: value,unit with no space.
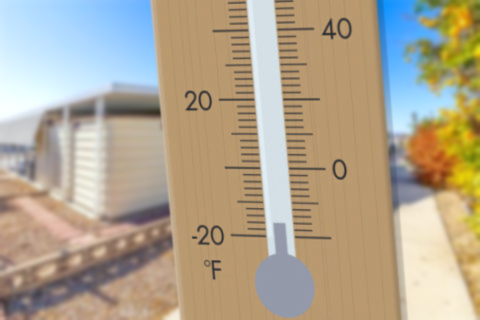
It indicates -16,°F
